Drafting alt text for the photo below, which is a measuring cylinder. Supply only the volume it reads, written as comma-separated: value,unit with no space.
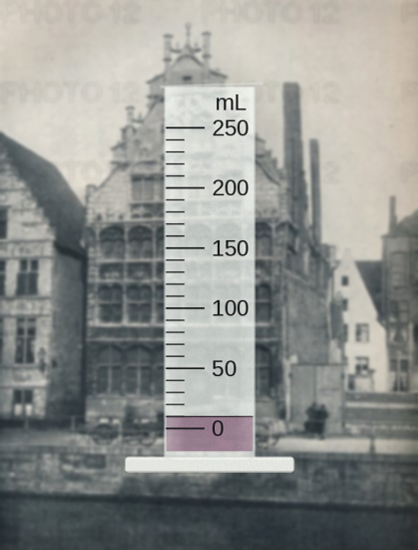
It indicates 10,mL
